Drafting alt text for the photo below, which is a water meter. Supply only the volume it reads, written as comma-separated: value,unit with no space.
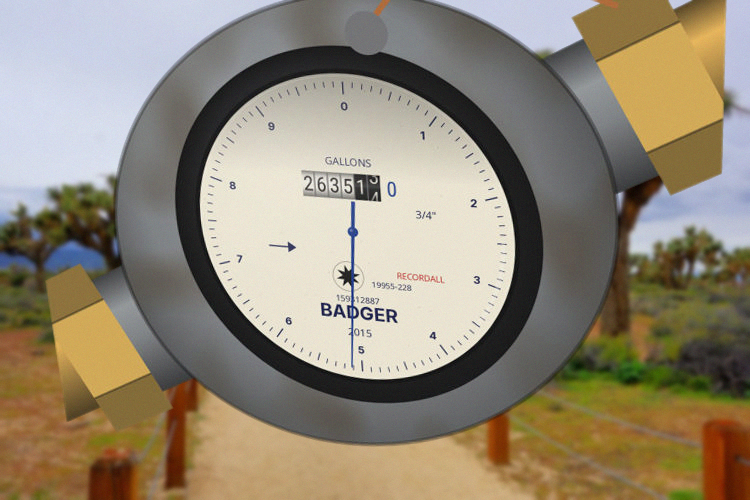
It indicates 2635135.1,gal
